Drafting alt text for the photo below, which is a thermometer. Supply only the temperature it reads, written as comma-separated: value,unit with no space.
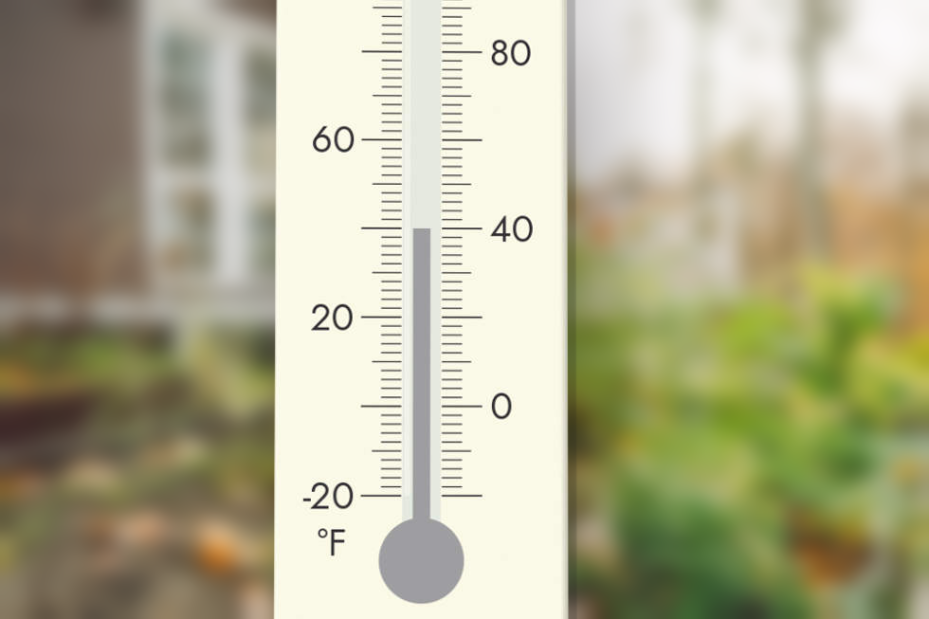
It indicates 40,°F
